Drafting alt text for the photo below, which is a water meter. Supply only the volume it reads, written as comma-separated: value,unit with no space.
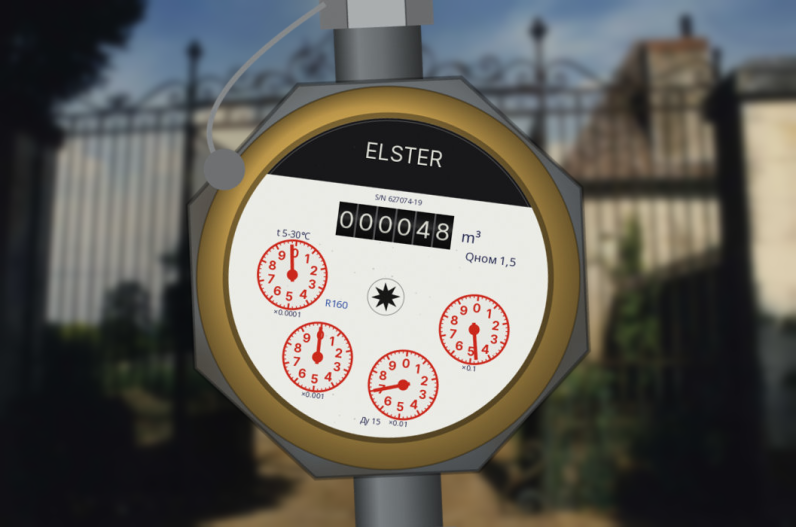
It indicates 48.4699,m³
